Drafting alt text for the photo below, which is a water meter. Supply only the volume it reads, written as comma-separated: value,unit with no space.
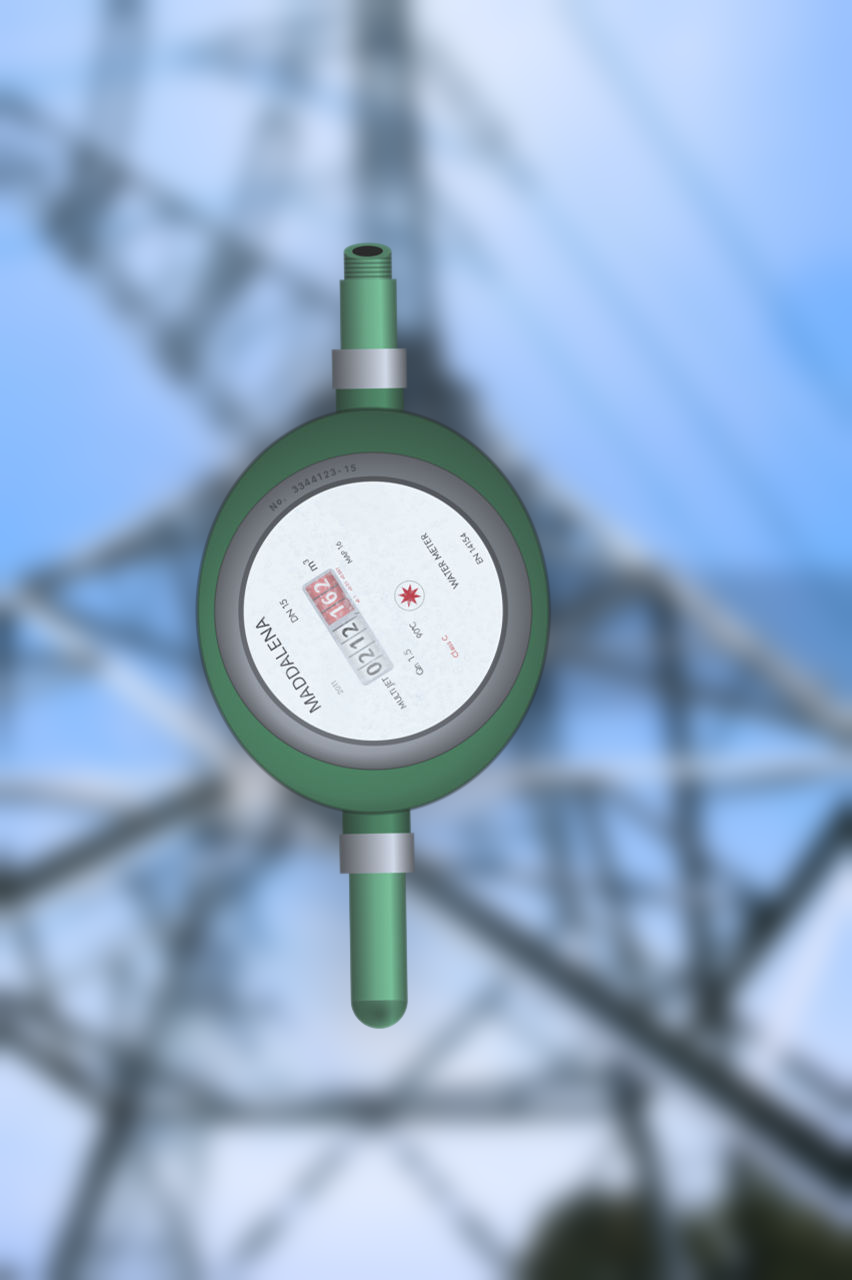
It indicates 212.162,m³
